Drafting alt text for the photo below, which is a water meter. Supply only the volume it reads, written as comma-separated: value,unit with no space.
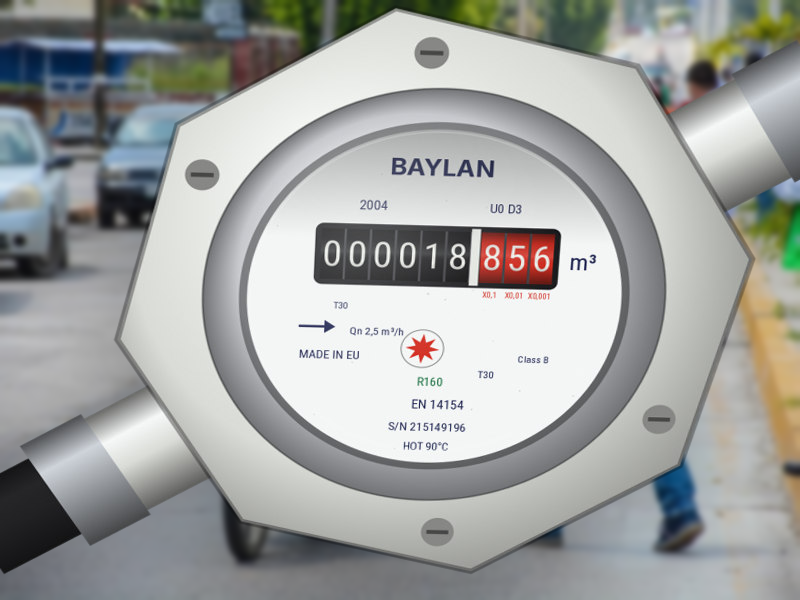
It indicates 18.856,m³
